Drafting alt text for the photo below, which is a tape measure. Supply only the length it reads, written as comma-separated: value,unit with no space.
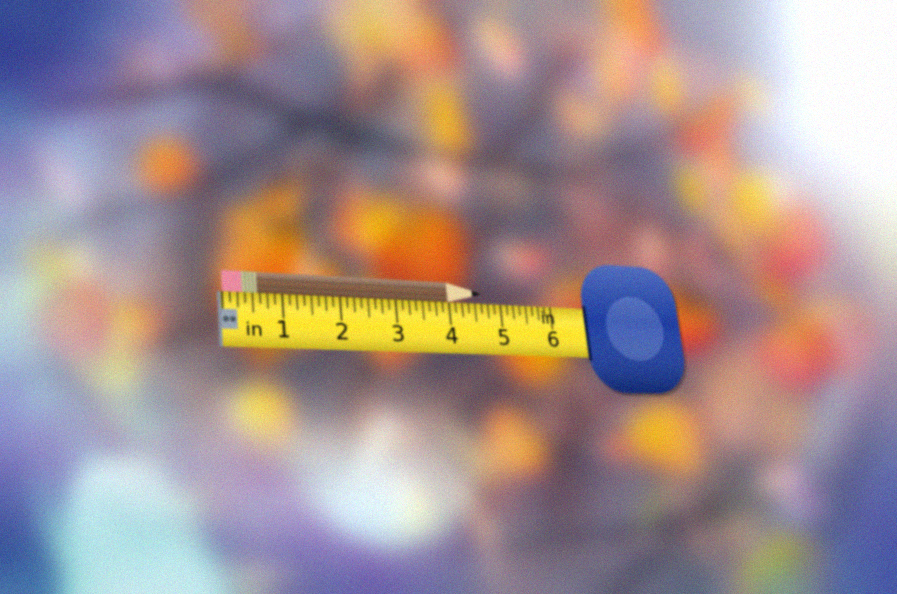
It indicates 4.625,in
